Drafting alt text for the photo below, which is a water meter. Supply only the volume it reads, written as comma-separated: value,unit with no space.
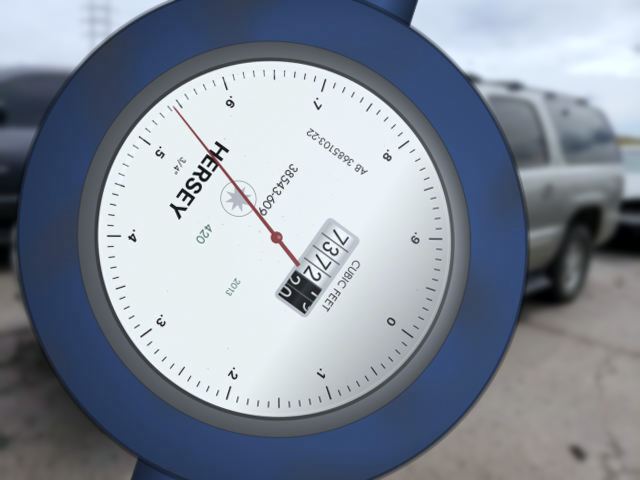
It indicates 737219.54,ft³
